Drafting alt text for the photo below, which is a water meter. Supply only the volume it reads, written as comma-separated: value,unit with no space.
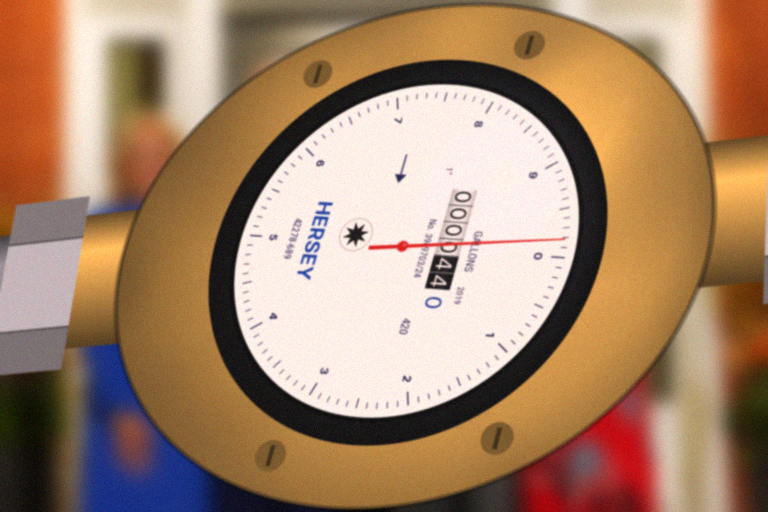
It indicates 439.8,gal
